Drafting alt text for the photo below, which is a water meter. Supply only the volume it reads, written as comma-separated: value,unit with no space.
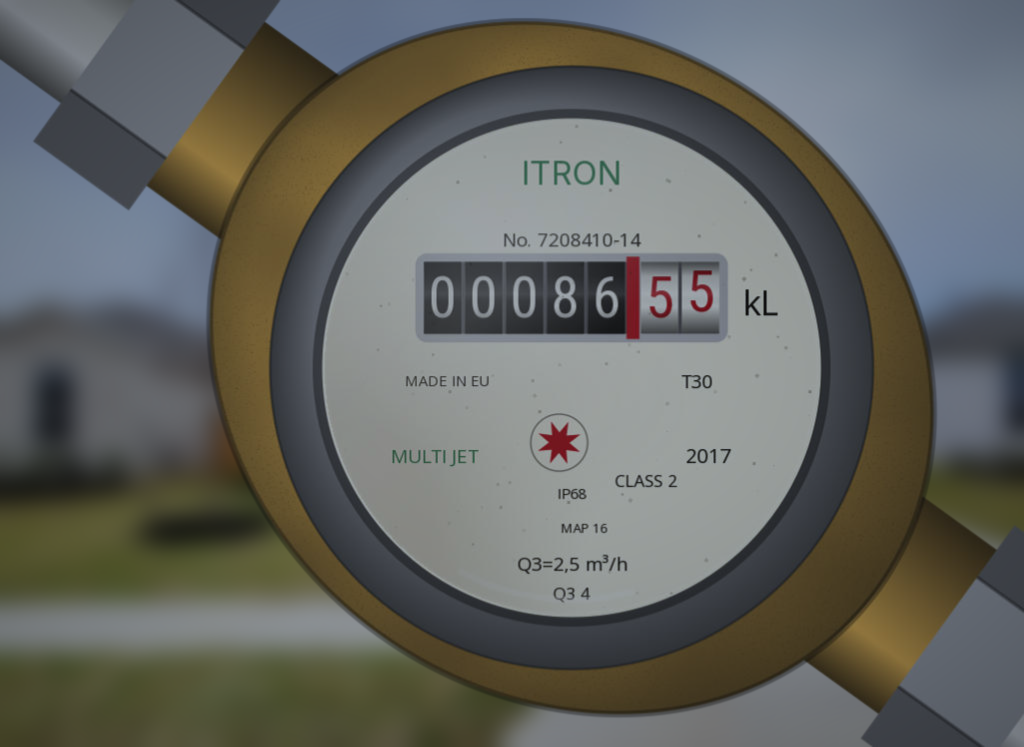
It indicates 86.55,kL
